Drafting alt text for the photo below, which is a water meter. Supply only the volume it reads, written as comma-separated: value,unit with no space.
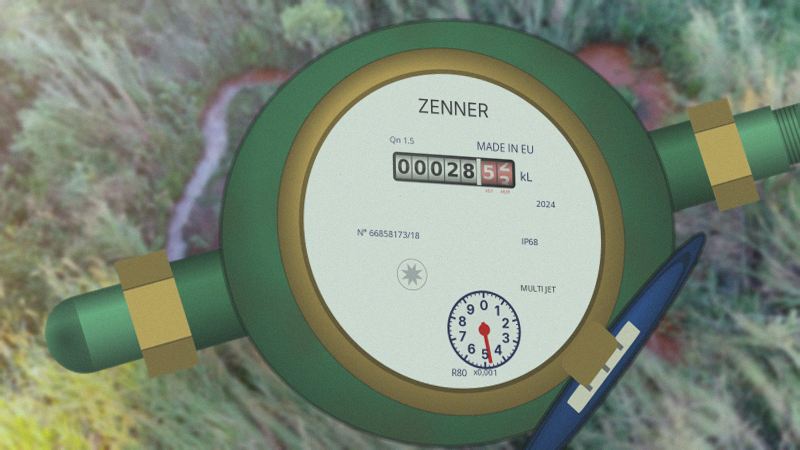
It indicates 28.524,kL
